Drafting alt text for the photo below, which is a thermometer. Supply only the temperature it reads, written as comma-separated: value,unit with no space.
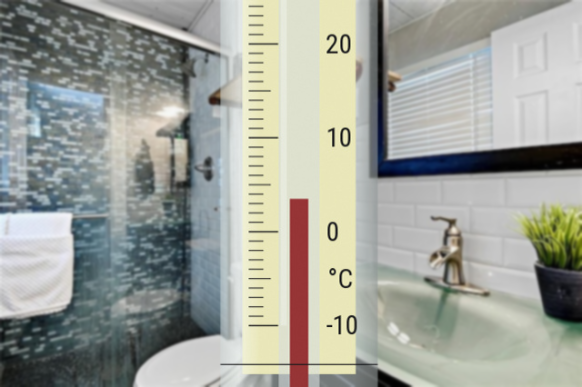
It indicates 3.5,°C
